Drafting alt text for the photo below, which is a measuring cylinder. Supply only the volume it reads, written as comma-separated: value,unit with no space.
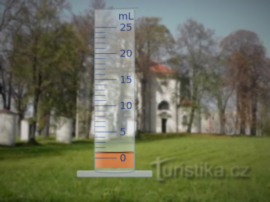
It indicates 1,mL
